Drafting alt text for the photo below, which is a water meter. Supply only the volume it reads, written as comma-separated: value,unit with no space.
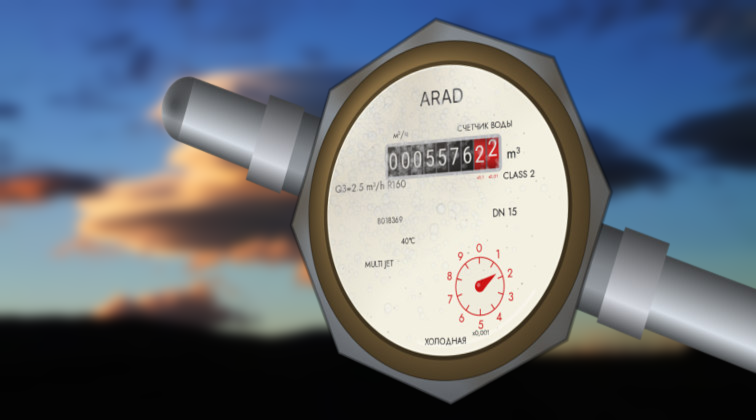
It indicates 5576.221,m³
